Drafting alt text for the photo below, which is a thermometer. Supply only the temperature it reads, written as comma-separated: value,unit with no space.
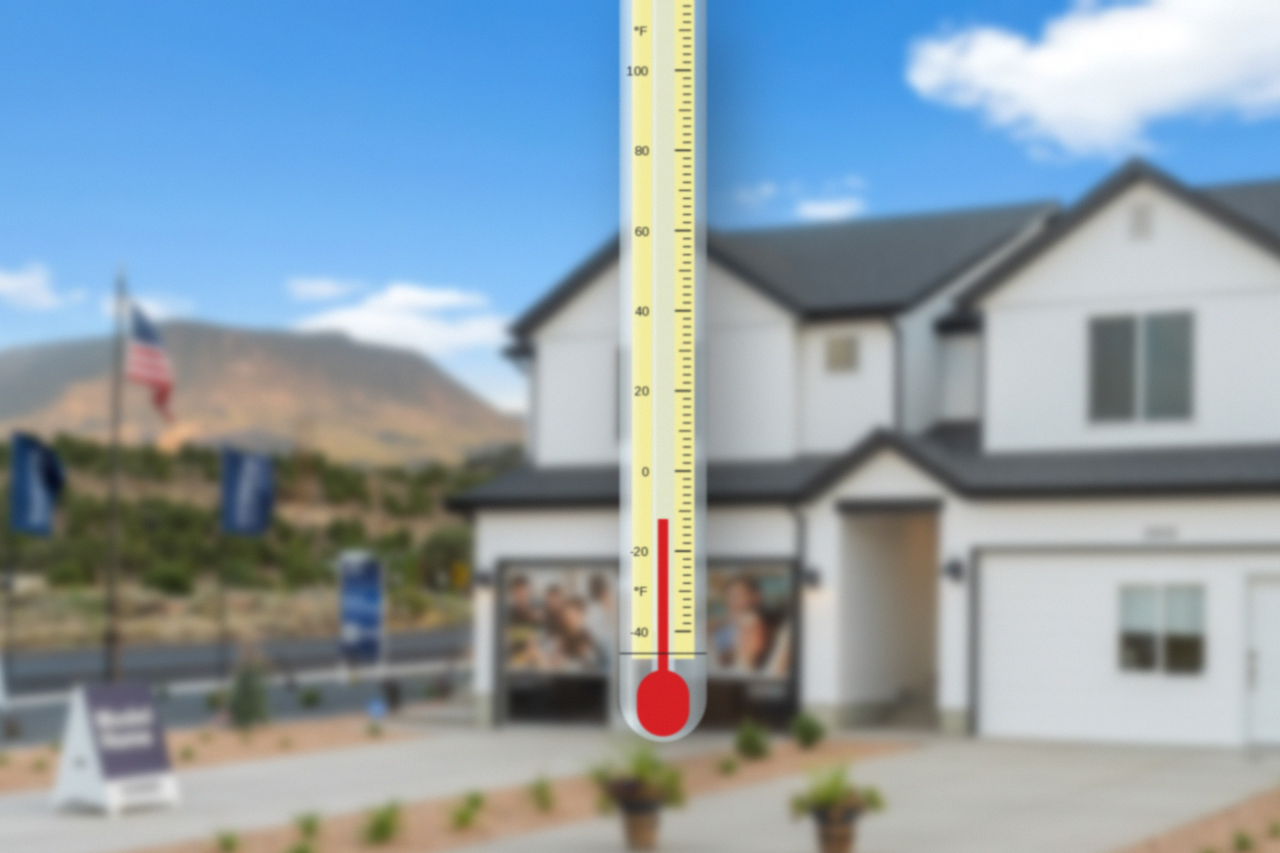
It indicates -12,°F
